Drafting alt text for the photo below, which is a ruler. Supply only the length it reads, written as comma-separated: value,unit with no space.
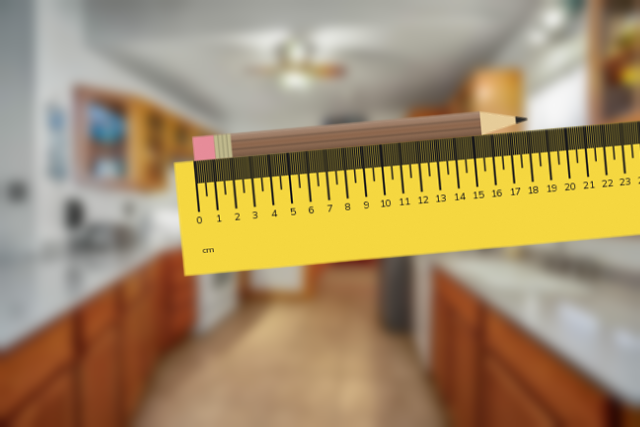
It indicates 18,cm
